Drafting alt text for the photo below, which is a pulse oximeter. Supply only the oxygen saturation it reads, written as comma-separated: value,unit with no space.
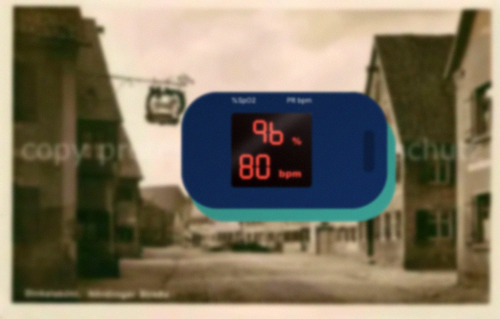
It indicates 96,%
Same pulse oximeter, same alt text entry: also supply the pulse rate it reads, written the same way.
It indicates 80,bpm
